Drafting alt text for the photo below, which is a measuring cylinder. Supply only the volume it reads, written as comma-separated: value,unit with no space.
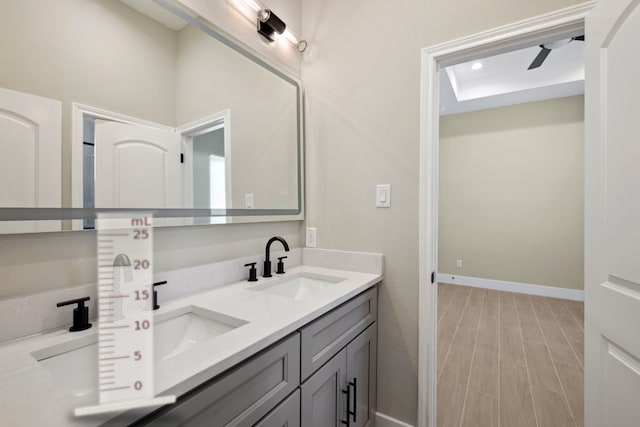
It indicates 20,mL
